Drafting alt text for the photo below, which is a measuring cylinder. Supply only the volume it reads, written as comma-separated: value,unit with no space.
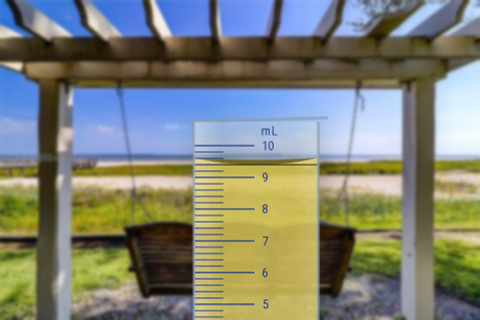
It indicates 9.4,mL
